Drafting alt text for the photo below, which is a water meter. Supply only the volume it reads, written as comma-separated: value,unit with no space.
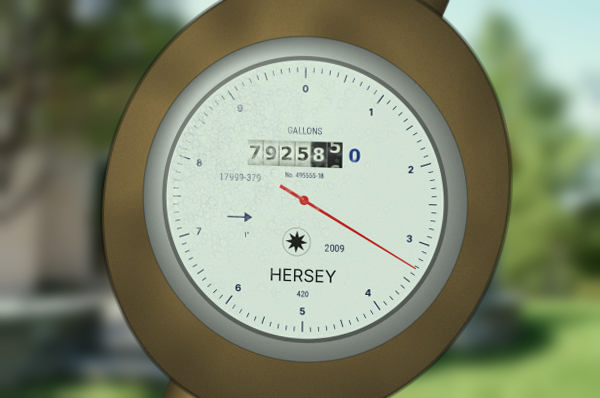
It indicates 7925853.3,gal
